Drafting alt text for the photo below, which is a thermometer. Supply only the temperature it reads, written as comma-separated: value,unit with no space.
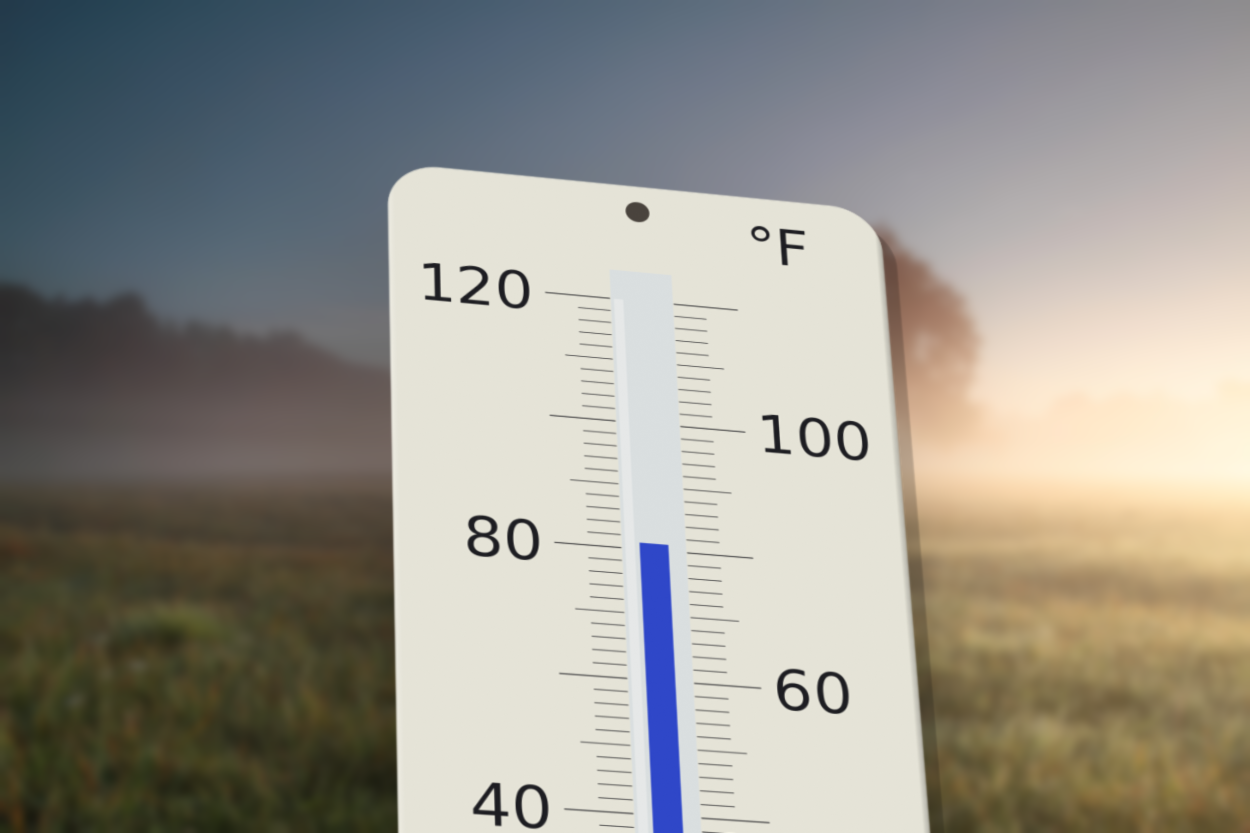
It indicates 81,°F
